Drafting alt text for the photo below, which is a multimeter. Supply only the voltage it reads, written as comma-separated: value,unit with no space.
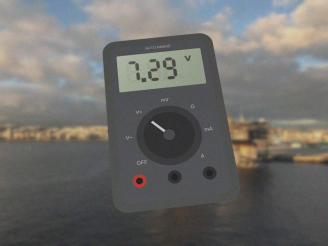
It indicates 7.29,V
